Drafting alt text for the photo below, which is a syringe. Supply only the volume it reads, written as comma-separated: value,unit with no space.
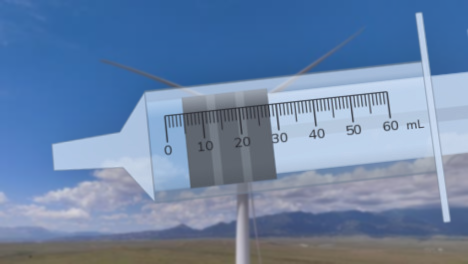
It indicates 5,mL
